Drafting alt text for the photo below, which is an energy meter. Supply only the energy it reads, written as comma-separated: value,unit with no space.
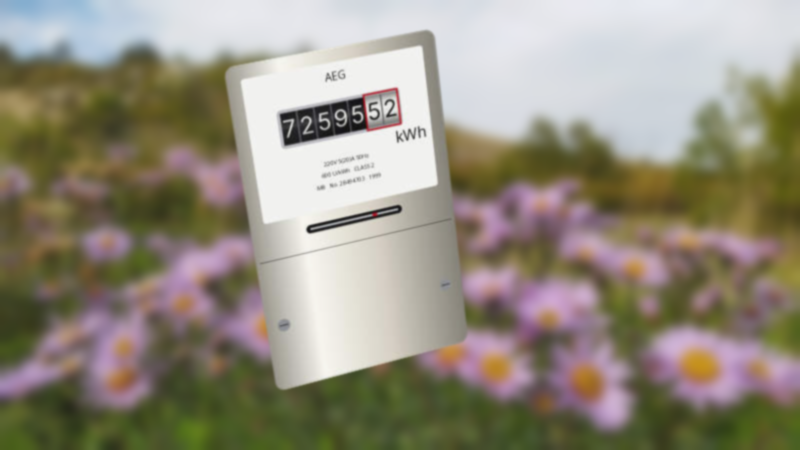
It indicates 72595.52,kWh
